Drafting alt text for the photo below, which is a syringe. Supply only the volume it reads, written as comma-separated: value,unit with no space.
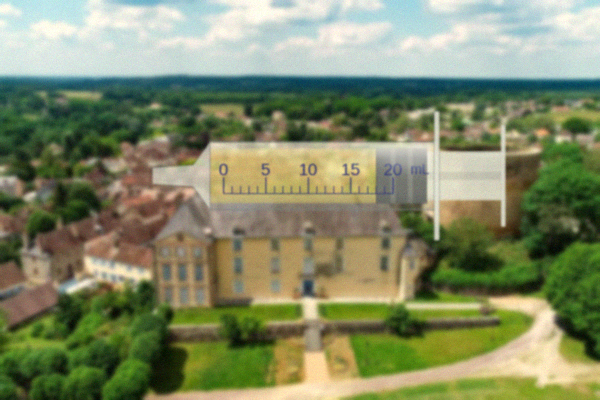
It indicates 18,mL
